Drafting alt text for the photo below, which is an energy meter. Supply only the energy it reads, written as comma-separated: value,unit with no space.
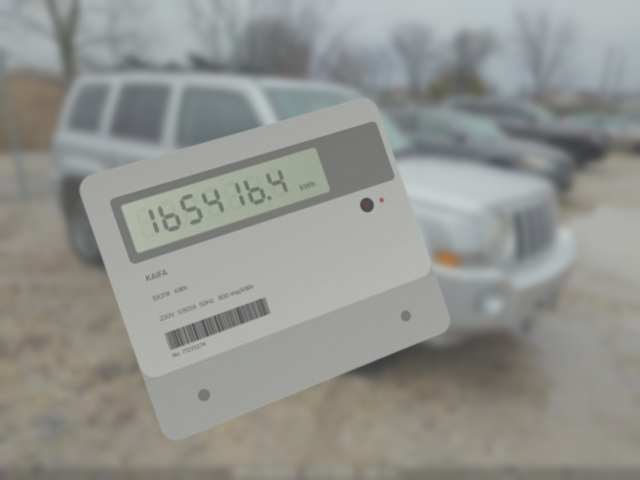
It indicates 165416.4,kWh
